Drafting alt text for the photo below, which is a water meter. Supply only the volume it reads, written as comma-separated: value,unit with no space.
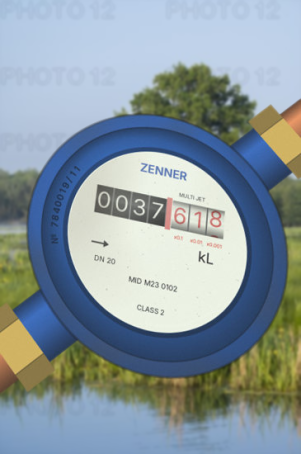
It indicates 37.618,kL
